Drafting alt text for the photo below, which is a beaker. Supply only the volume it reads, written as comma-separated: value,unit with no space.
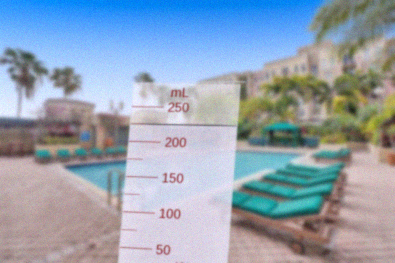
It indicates 225,mL
